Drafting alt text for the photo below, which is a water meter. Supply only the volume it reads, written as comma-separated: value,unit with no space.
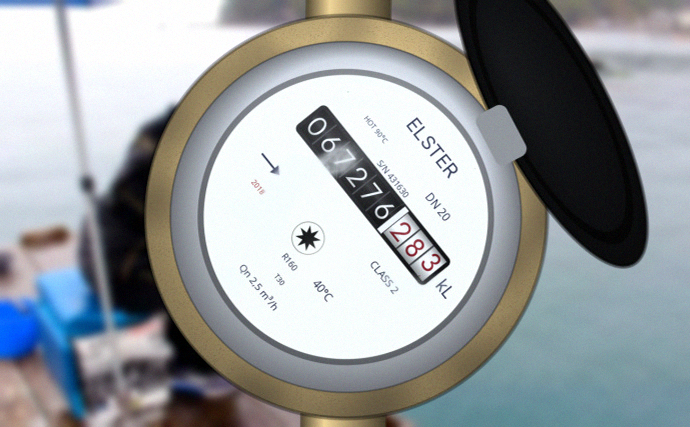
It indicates 67276.283,kL
